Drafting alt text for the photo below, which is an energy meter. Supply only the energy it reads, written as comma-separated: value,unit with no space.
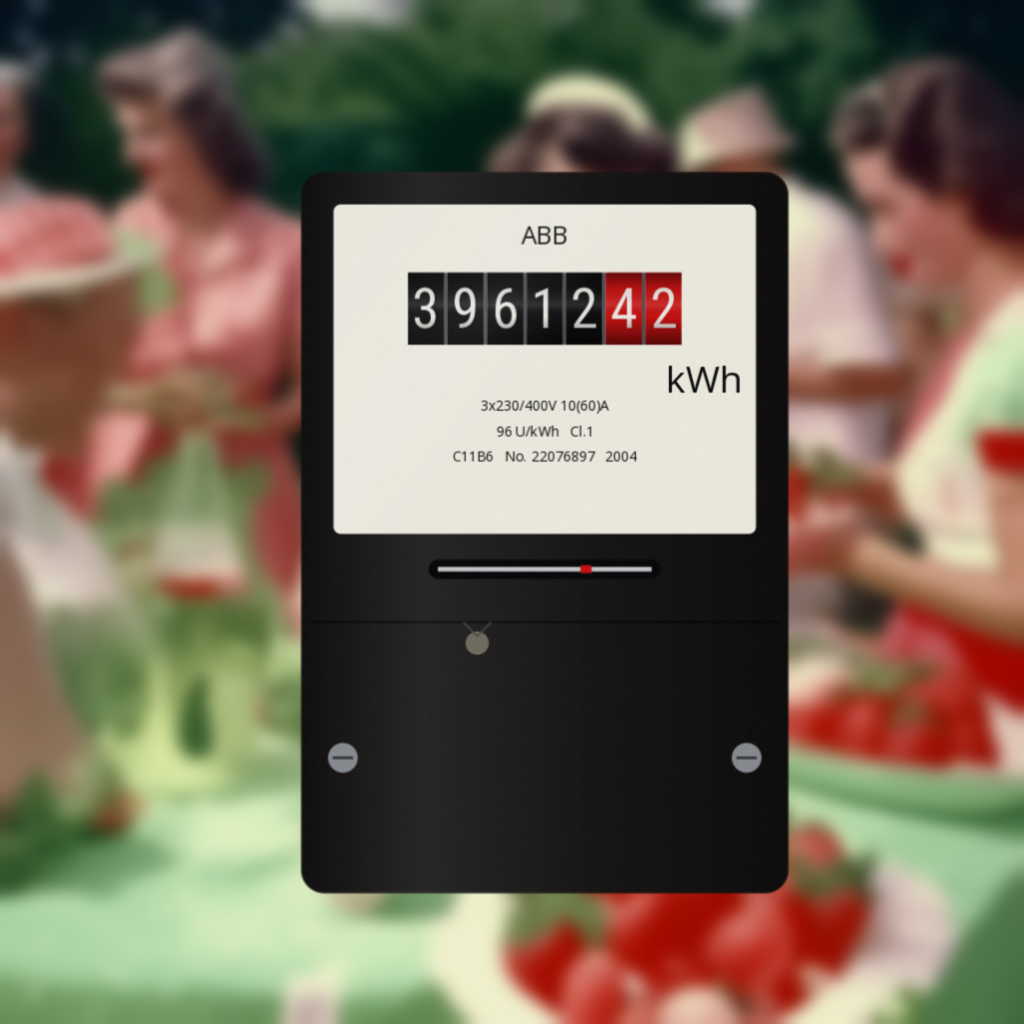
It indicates 39612.42,kWh
